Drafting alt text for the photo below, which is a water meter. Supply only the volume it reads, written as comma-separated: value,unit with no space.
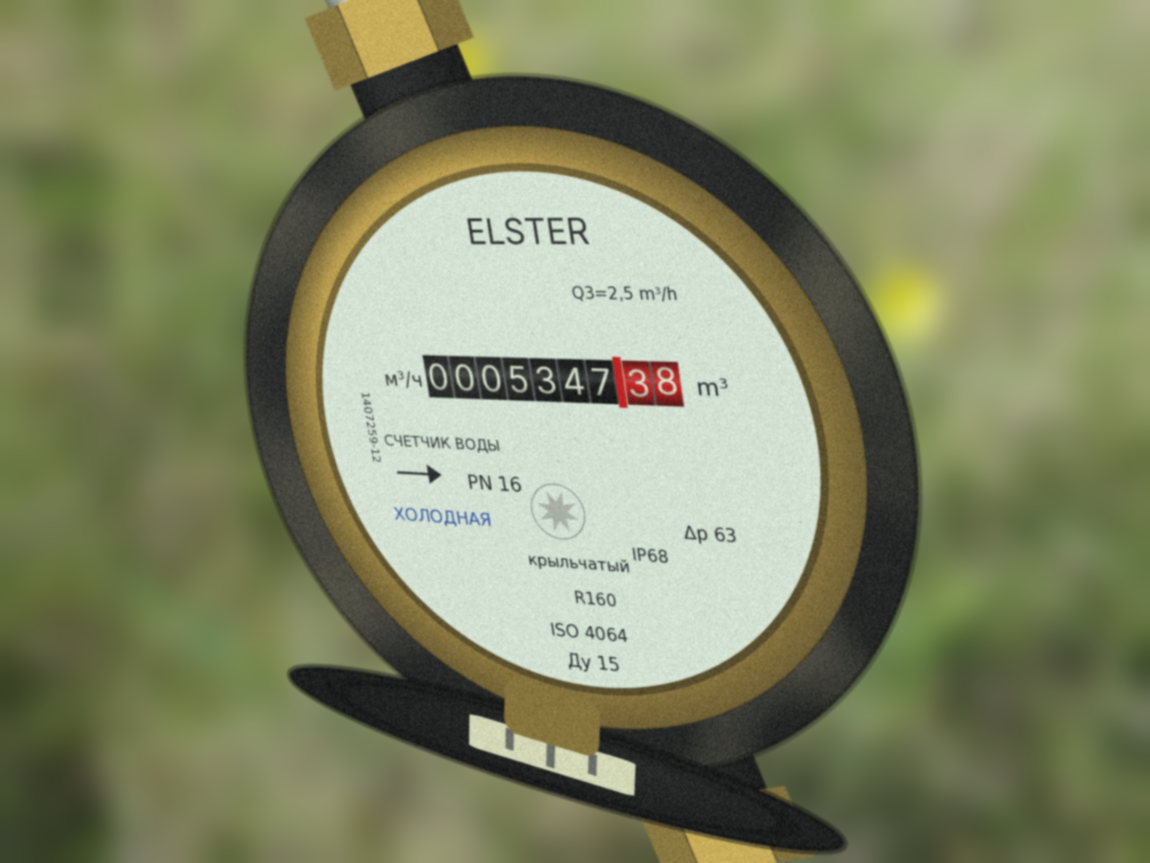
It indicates 5347.38,m³
